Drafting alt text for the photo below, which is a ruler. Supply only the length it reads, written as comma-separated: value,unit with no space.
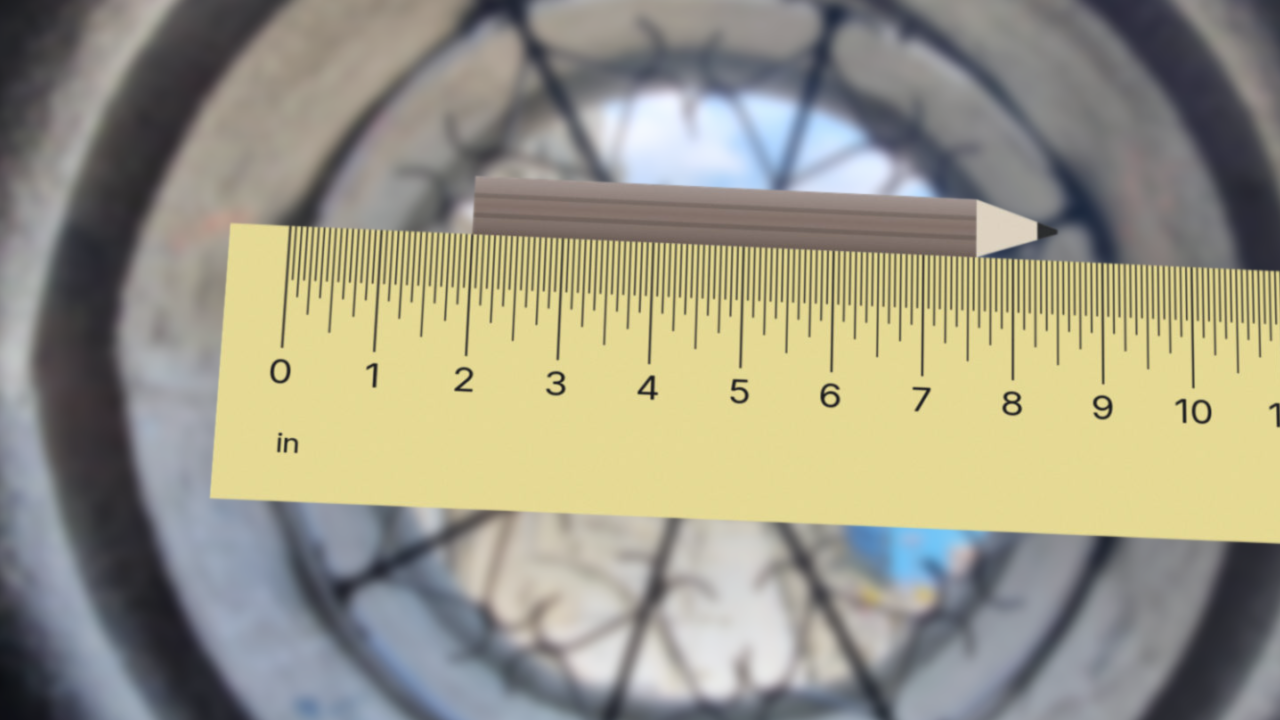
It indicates 6.5,in
